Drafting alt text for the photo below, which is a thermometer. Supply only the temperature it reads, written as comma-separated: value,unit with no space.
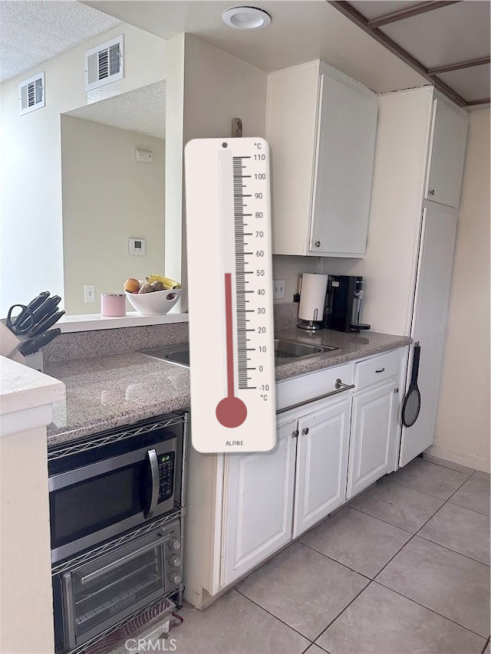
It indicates 50,°C
